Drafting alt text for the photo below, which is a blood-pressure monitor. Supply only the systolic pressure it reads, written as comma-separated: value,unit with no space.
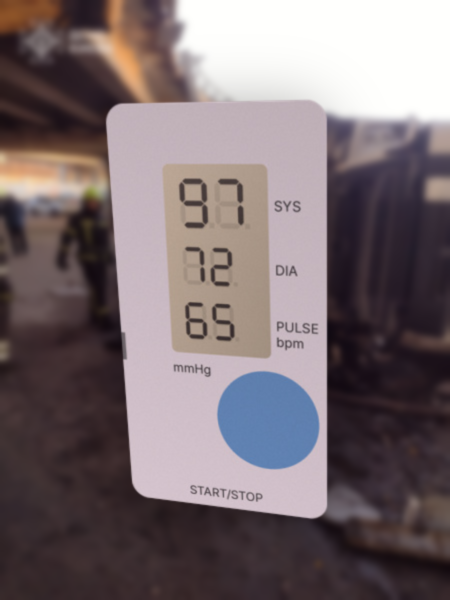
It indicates 97,mmHg
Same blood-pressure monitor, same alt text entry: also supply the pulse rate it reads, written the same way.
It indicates 65,bpm
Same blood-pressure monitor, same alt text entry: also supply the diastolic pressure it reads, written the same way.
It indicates 72,mmHg
